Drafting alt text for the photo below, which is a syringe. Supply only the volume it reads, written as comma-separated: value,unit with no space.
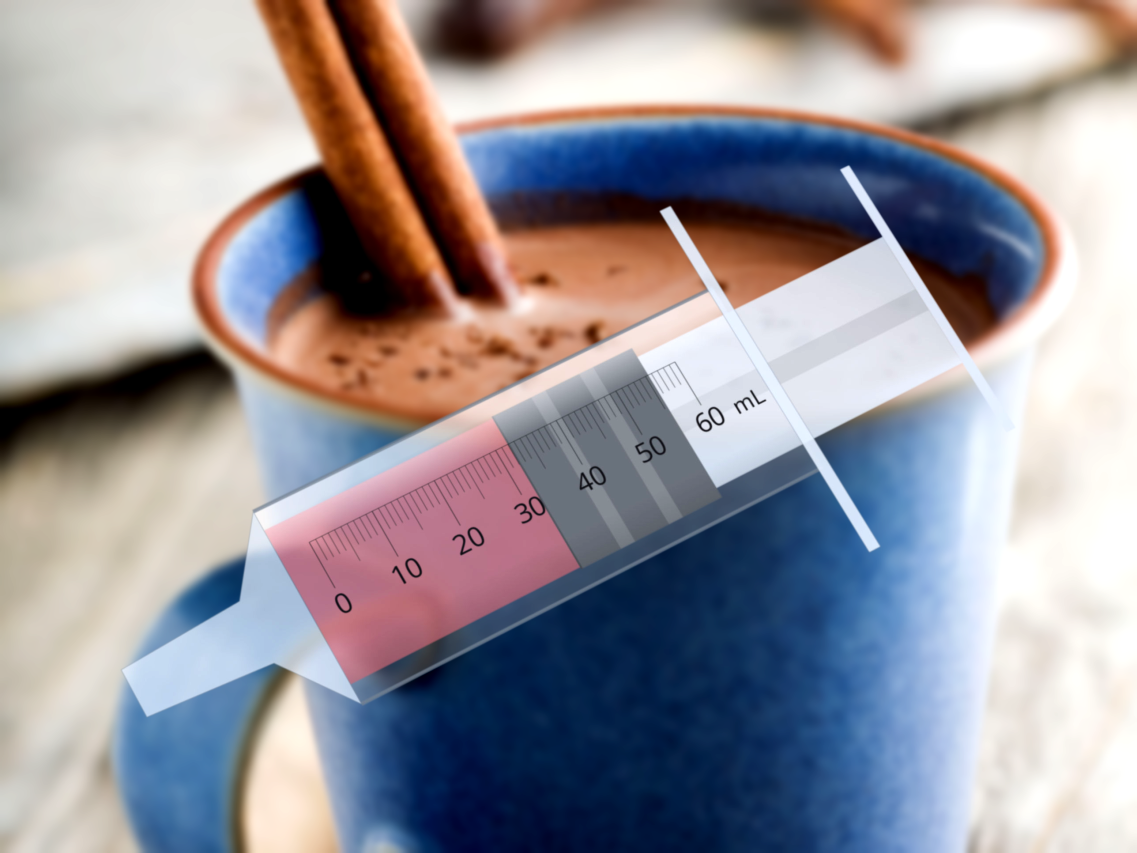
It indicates 32,mL
